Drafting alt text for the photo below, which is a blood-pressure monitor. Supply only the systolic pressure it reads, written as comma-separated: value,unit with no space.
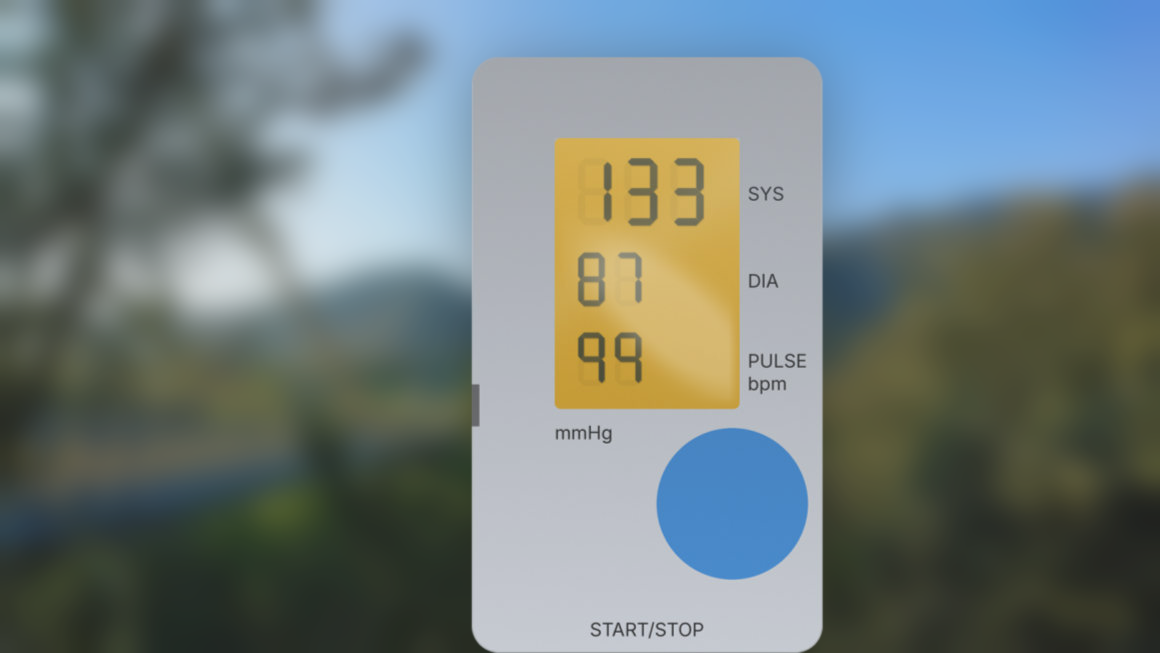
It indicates 133,mmHg
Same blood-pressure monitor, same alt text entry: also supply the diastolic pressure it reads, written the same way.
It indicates 87,mmHg
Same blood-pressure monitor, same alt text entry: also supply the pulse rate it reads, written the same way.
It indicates 99,bpm
